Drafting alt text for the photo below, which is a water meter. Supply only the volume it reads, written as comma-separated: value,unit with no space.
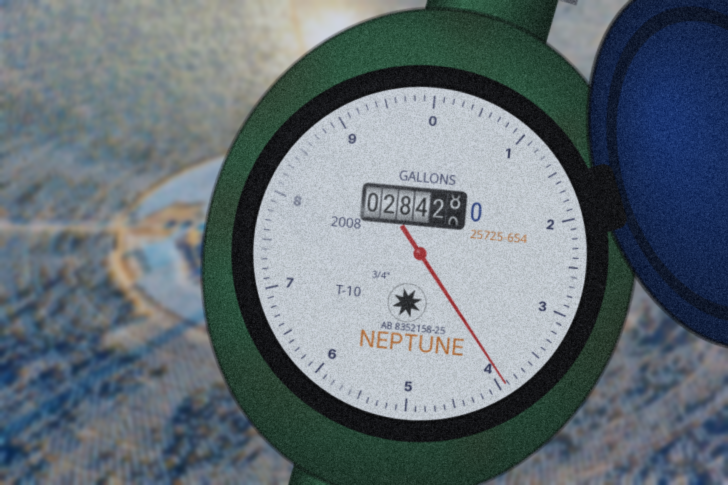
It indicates 284283.9,gal
